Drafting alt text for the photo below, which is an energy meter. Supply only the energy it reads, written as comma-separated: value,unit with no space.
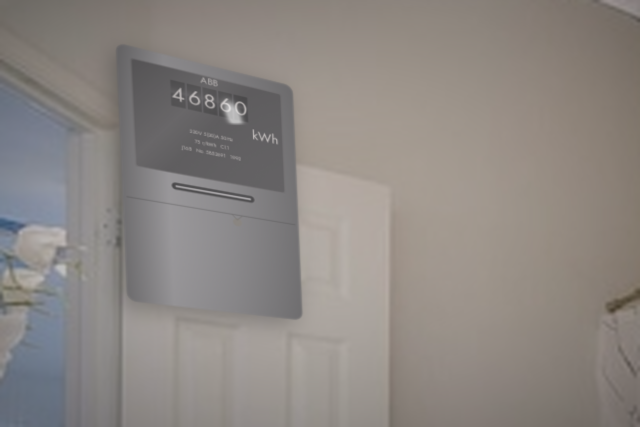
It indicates 46860,kWh
